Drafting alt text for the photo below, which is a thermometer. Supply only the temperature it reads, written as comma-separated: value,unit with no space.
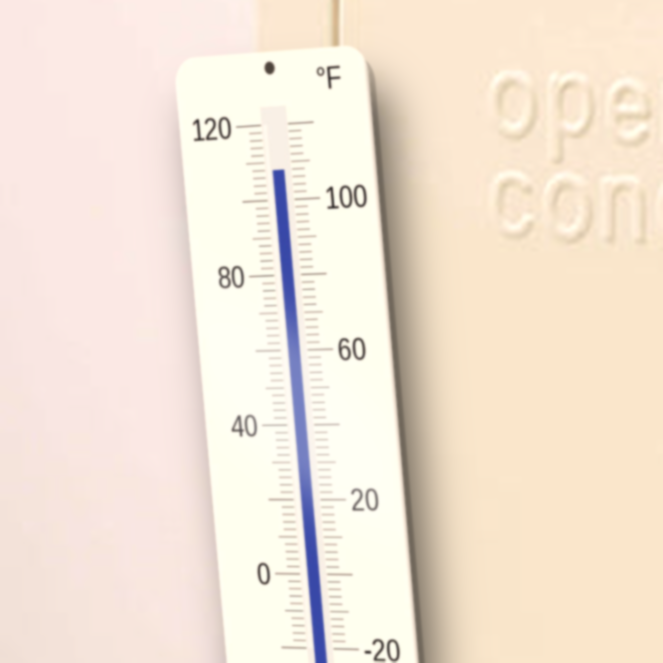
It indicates 108,°F
